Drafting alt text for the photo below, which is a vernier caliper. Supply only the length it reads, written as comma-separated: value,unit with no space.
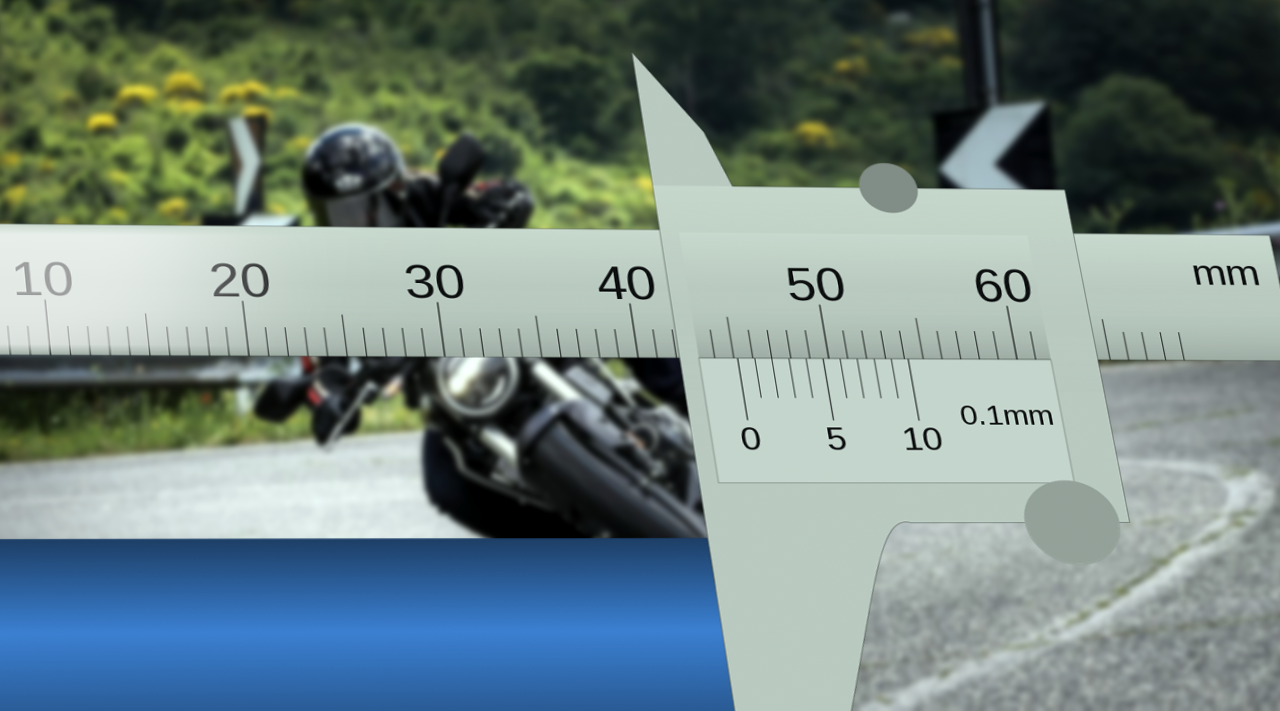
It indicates 45.2,mm
